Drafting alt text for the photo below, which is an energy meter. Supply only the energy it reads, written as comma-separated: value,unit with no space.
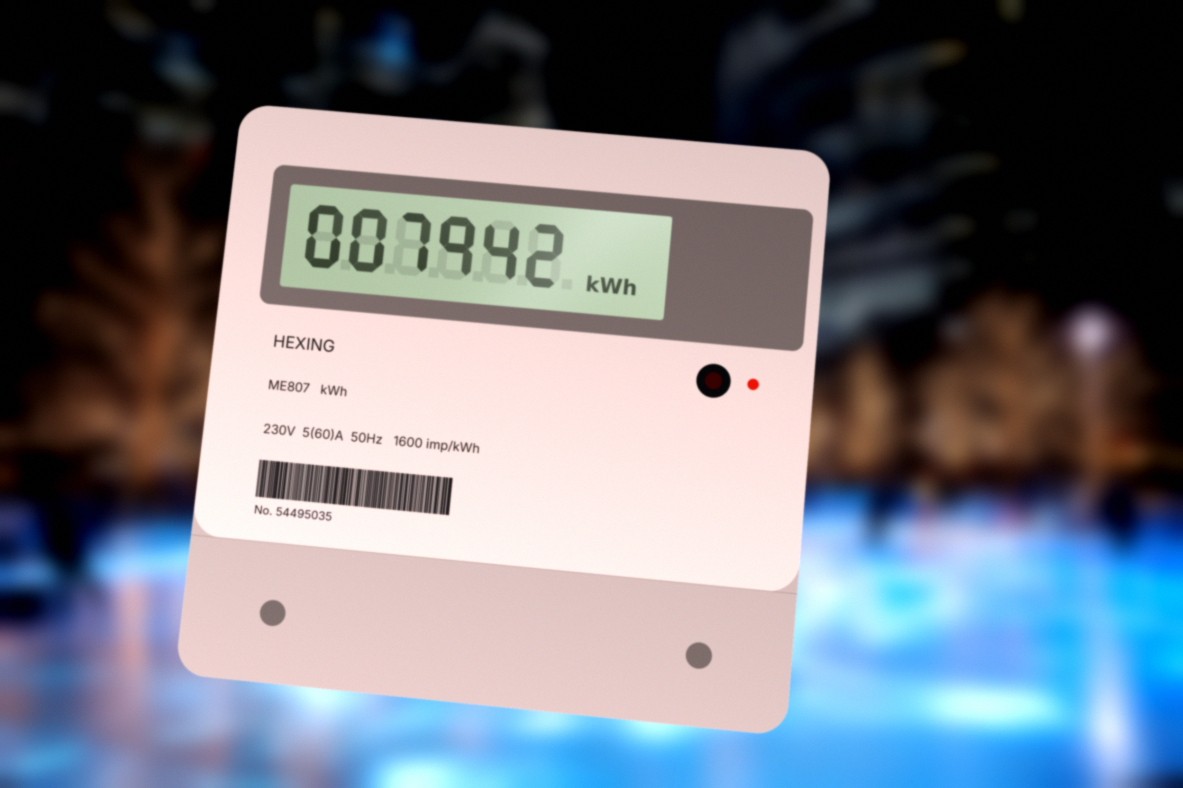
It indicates 7942,kWh
